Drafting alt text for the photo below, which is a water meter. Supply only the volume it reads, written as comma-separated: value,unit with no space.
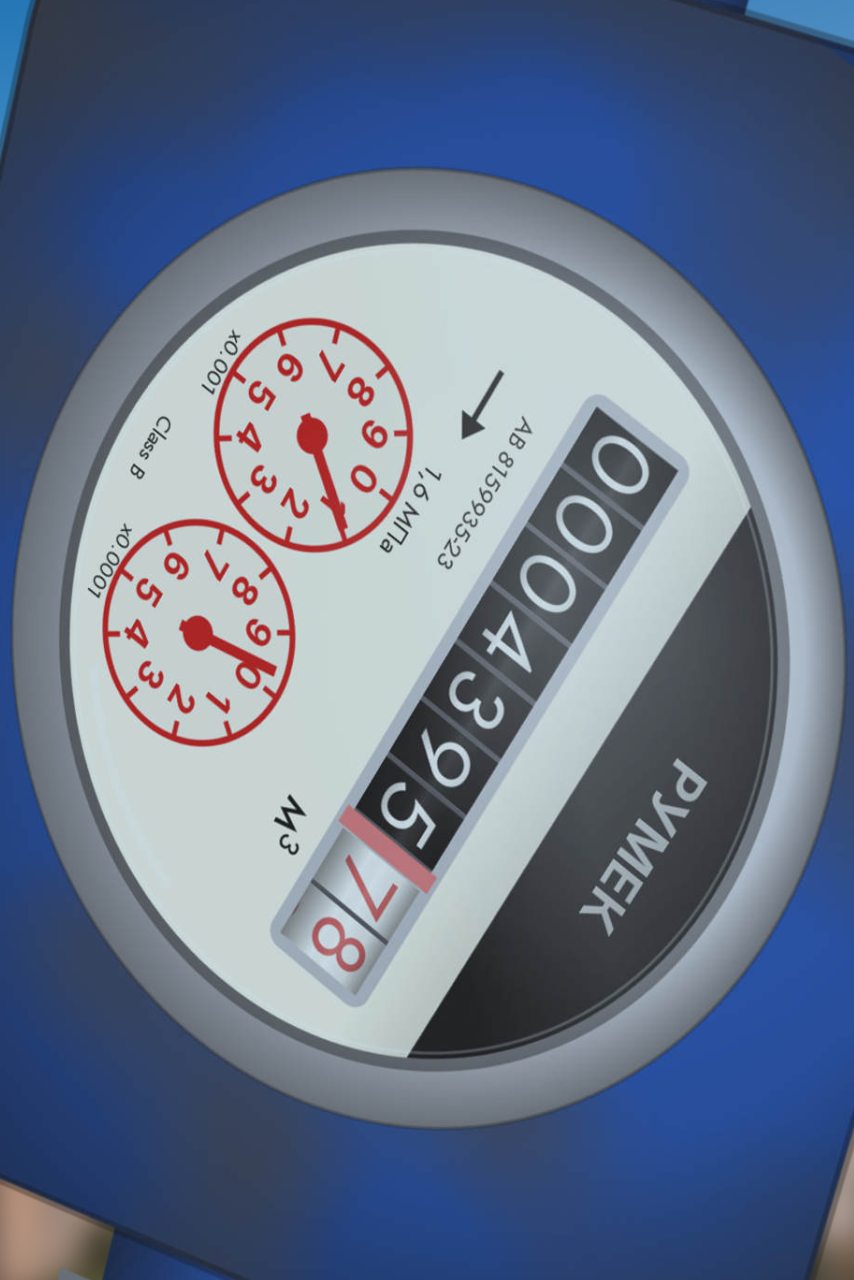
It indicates 4395.7809,m³
